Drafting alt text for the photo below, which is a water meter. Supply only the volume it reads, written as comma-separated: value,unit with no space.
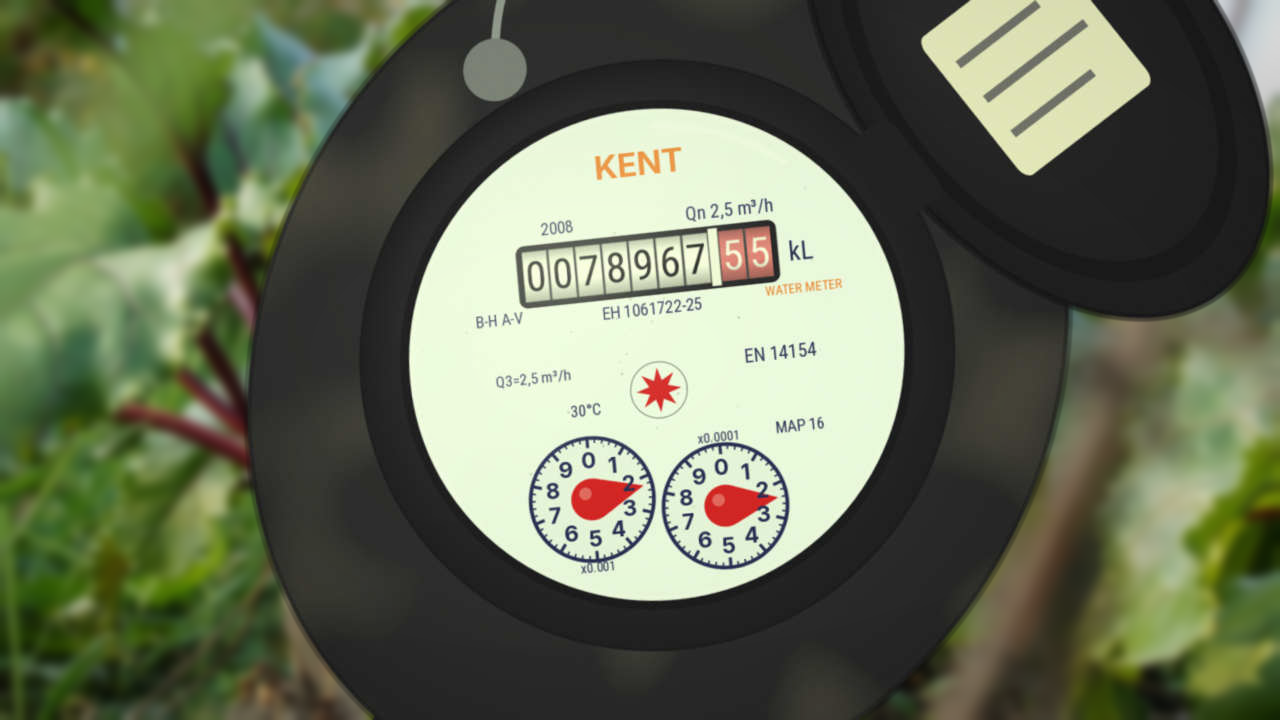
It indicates 78967.5522,kL
